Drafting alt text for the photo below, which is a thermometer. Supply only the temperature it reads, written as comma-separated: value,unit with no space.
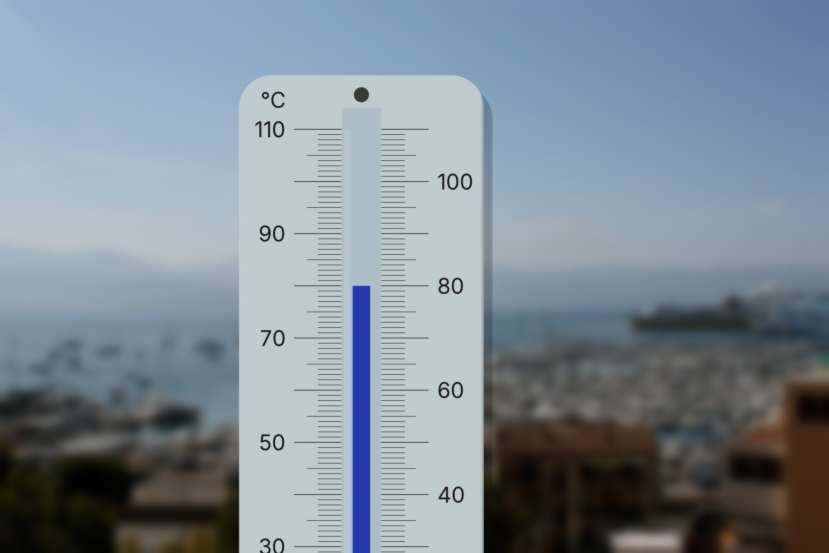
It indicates 80,°C
